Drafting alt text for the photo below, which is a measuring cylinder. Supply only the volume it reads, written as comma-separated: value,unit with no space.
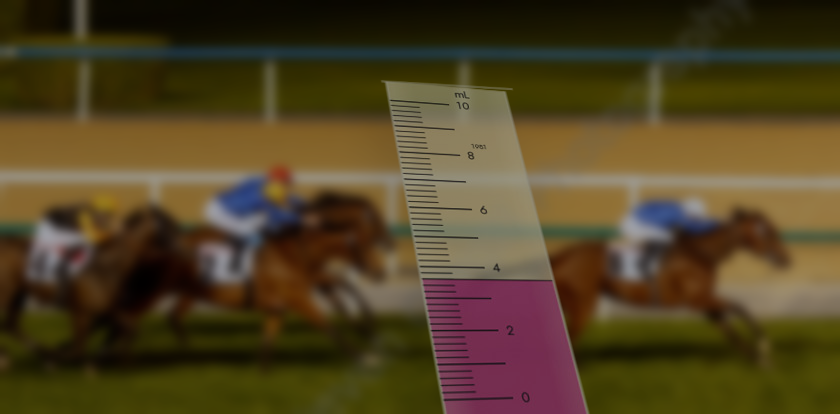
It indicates 3.6,mL
